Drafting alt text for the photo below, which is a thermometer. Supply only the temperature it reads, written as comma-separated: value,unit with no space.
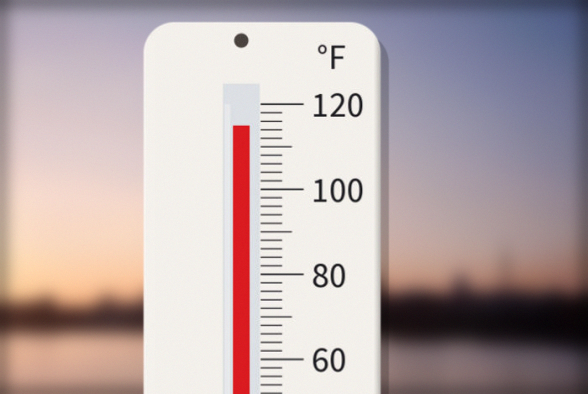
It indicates 115,°F
